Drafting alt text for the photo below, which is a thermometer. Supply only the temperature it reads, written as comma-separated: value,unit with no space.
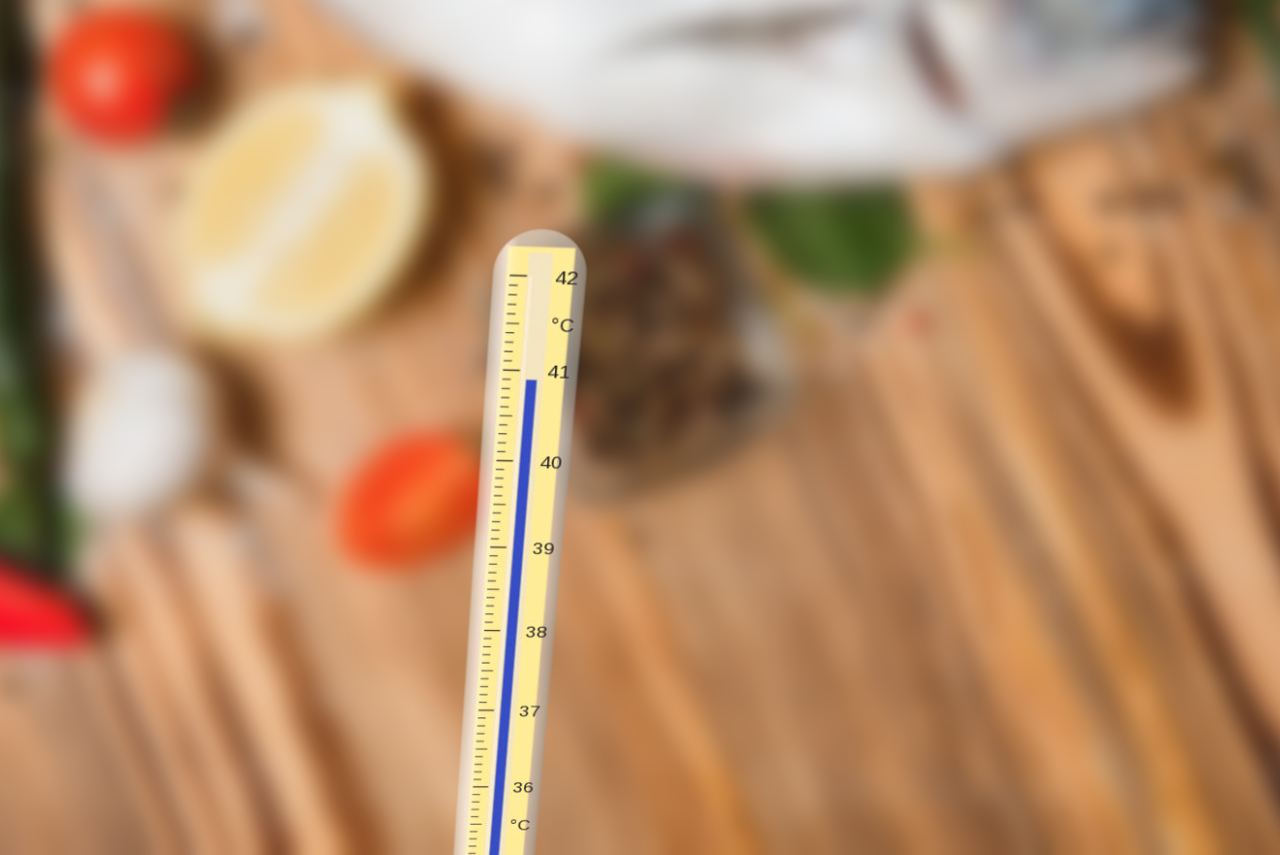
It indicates 40.9,°C
